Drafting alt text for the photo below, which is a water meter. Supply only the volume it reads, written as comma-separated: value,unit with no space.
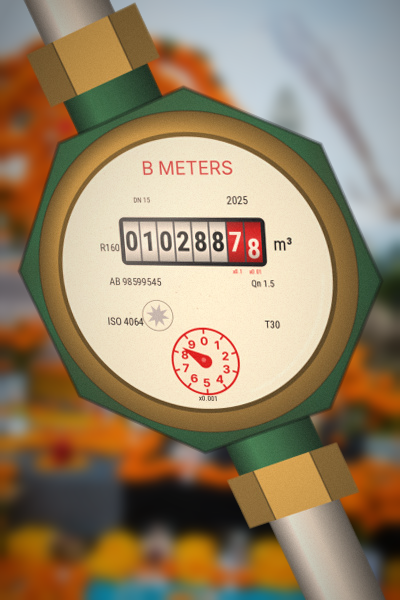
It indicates 10288.778,m³
